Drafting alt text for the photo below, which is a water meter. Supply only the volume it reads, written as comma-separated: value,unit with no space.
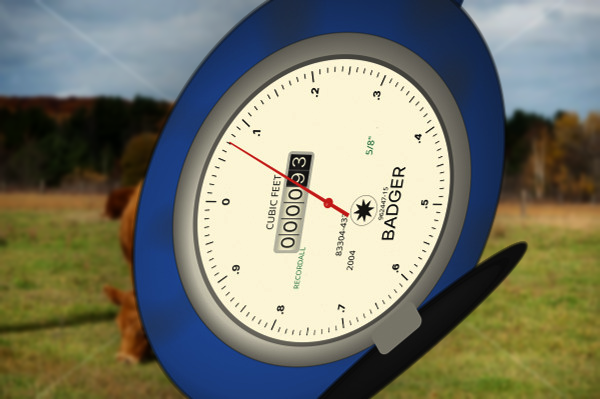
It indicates 93.07,ft³
